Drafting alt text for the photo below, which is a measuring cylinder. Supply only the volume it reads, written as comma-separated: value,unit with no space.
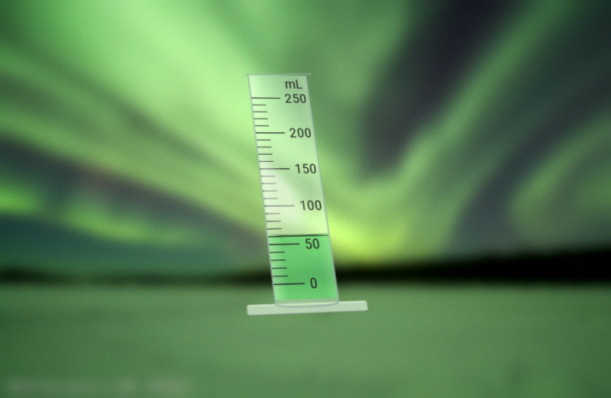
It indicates 60,mL
